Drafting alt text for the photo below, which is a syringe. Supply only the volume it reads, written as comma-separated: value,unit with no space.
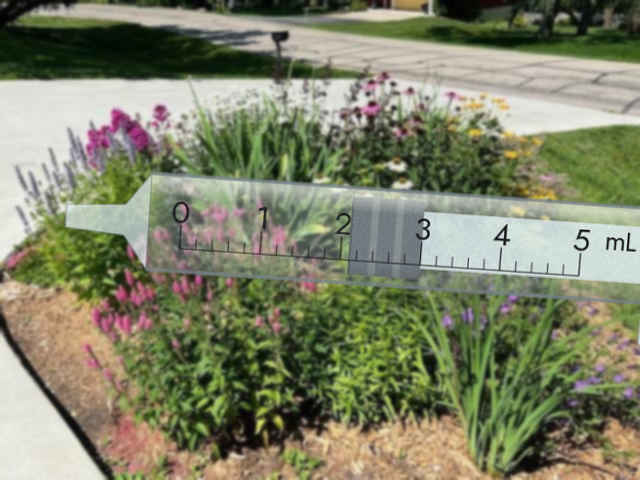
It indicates 2.1,mL
